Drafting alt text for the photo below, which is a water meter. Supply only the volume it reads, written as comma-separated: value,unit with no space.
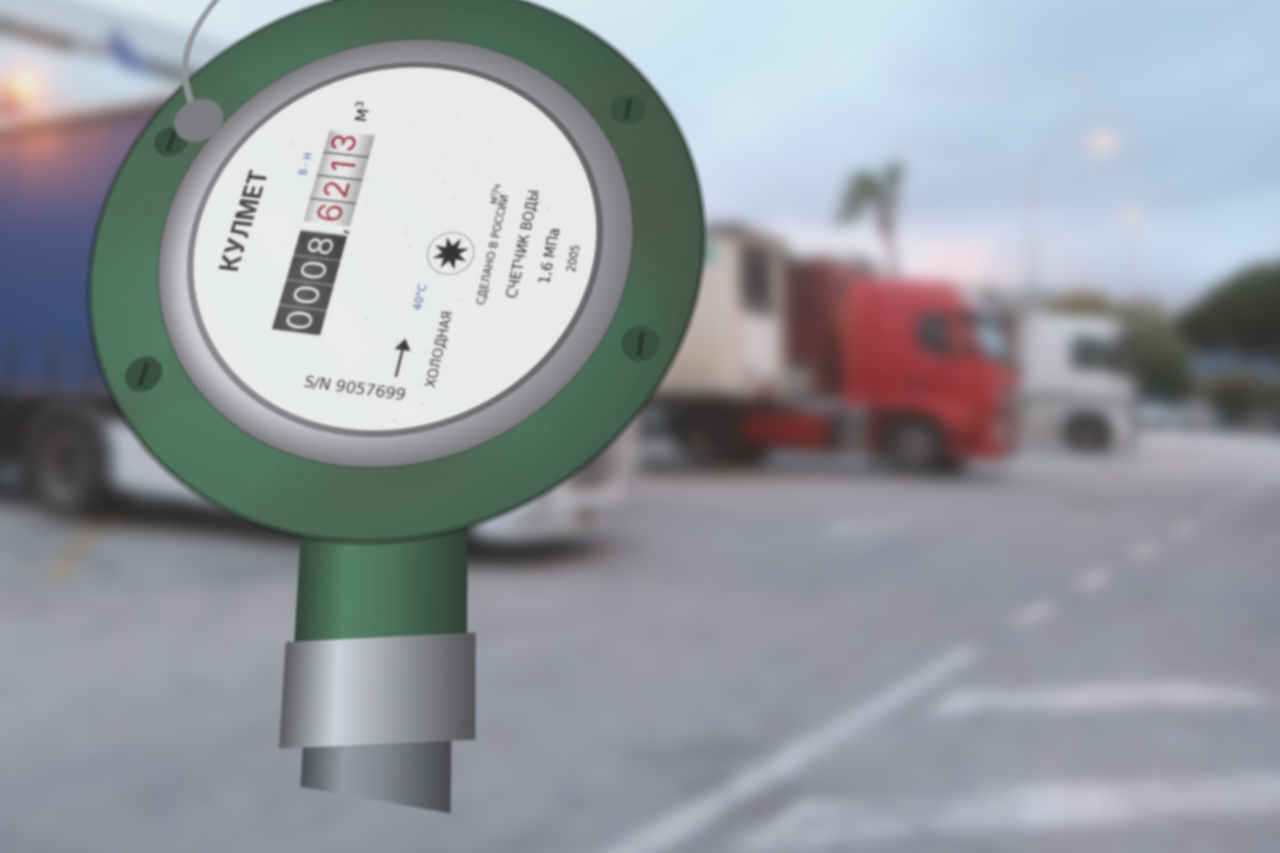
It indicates 8.6213,m³
